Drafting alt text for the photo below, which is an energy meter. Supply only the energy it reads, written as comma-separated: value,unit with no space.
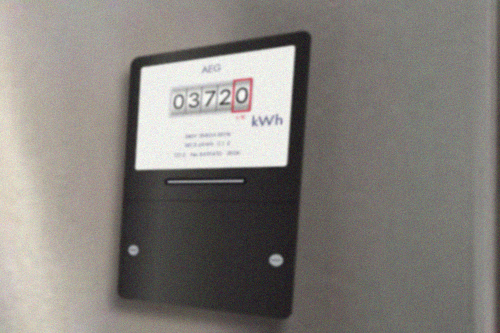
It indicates 372.0,kWh
